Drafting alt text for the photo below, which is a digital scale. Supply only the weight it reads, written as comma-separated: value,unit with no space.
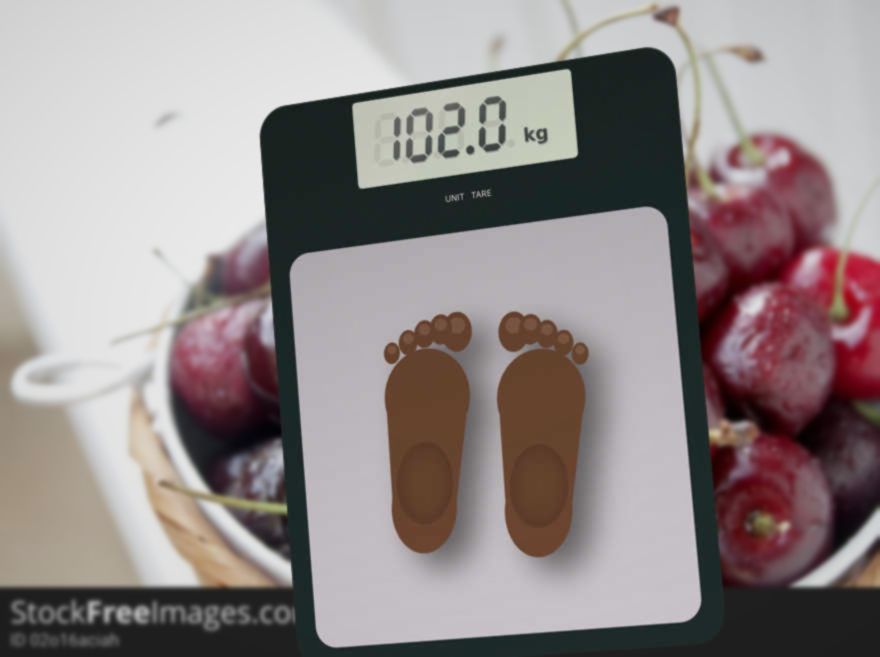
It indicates 102.0,kg
